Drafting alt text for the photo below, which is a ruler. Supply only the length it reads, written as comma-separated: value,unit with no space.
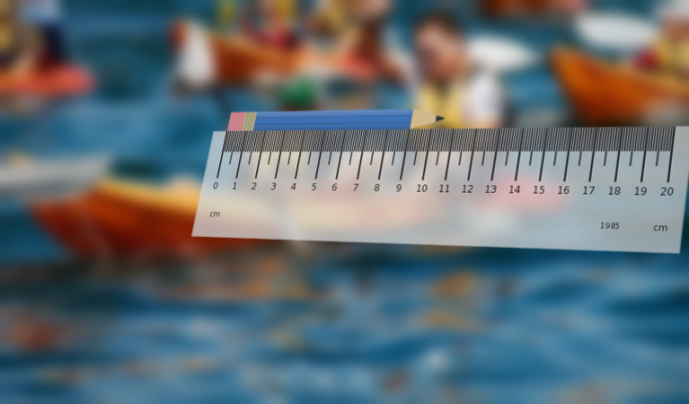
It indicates 10.5,cm
